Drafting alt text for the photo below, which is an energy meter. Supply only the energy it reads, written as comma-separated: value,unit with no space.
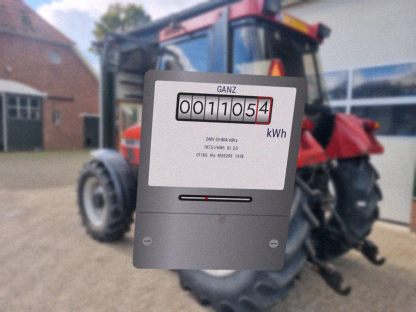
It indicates 1105.4,kWh
